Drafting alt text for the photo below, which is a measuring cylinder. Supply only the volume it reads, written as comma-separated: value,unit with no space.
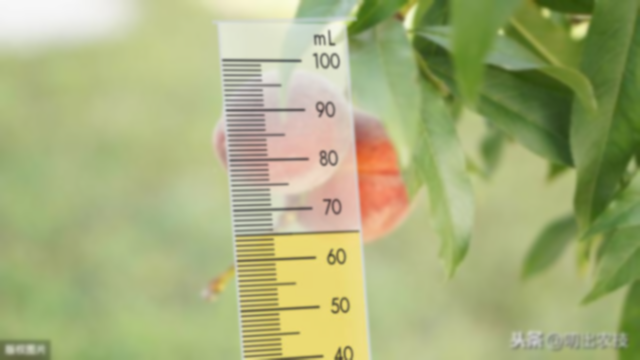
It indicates 65,mL
